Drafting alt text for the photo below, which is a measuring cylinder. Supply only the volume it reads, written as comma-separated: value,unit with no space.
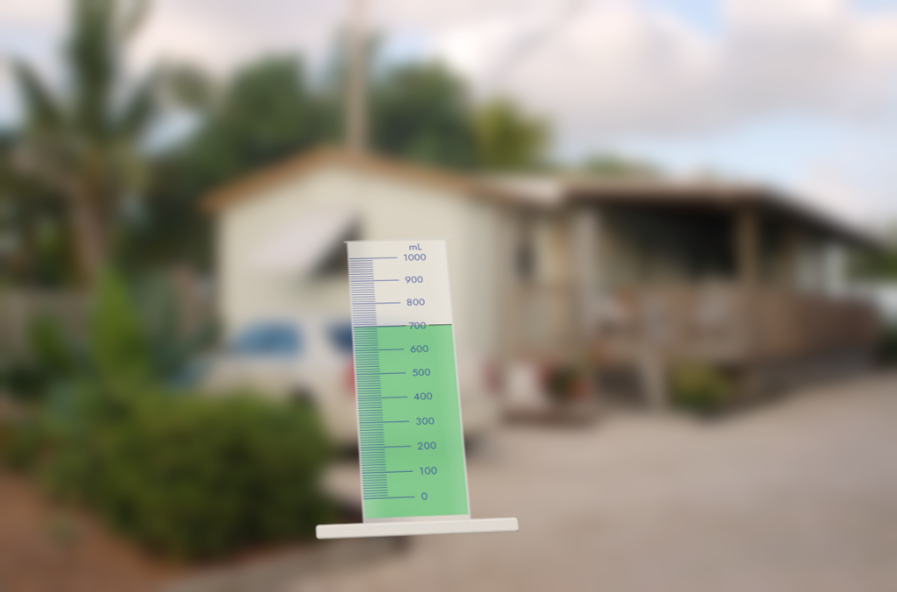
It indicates 700,mL
